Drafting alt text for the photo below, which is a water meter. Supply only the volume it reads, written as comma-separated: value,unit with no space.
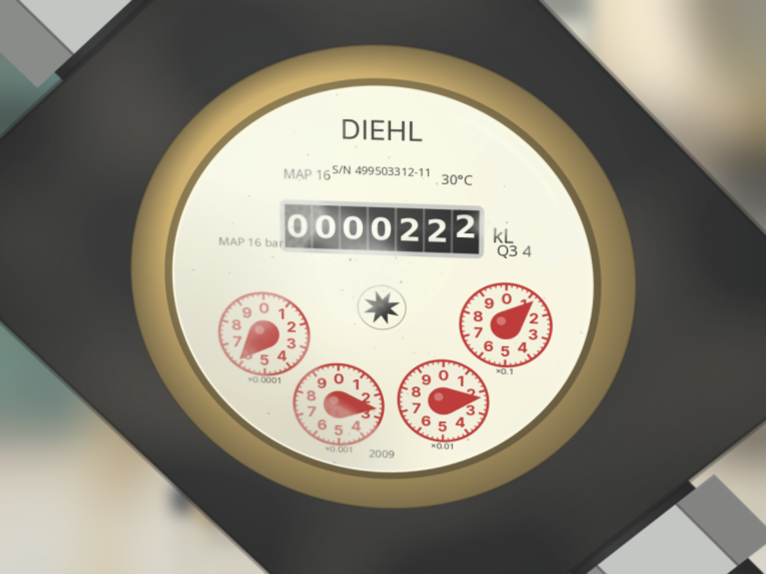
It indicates 222.1226,kL
